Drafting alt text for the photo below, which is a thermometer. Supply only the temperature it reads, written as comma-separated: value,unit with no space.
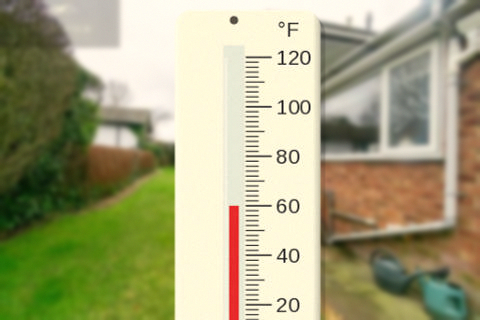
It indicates 60,°F
